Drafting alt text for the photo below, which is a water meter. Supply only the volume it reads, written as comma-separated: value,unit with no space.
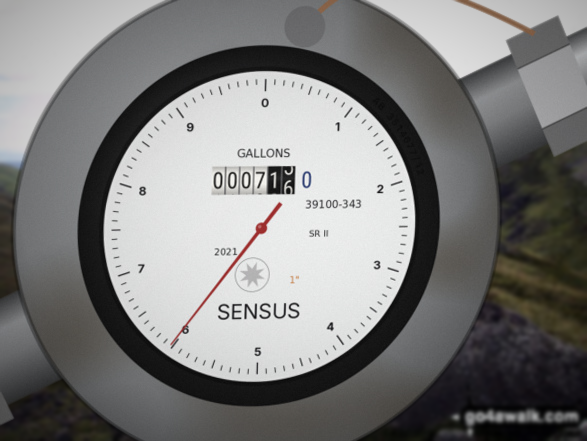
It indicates 7156.0,gal
